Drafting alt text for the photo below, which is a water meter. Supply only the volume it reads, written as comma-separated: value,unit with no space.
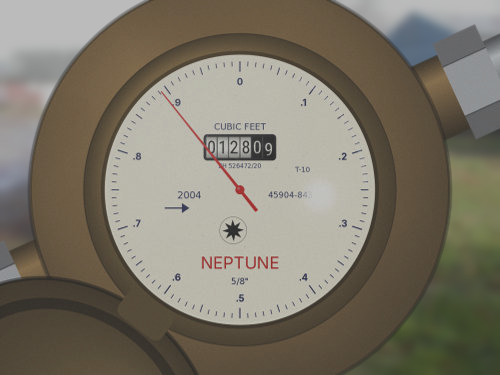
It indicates 12808.89,ft³
